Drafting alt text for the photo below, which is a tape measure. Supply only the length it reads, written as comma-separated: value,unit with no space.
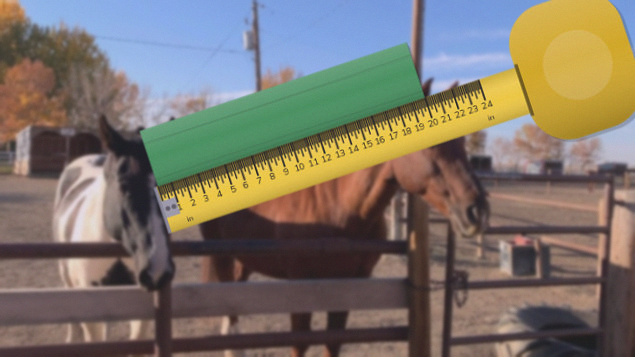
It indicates 20,in
